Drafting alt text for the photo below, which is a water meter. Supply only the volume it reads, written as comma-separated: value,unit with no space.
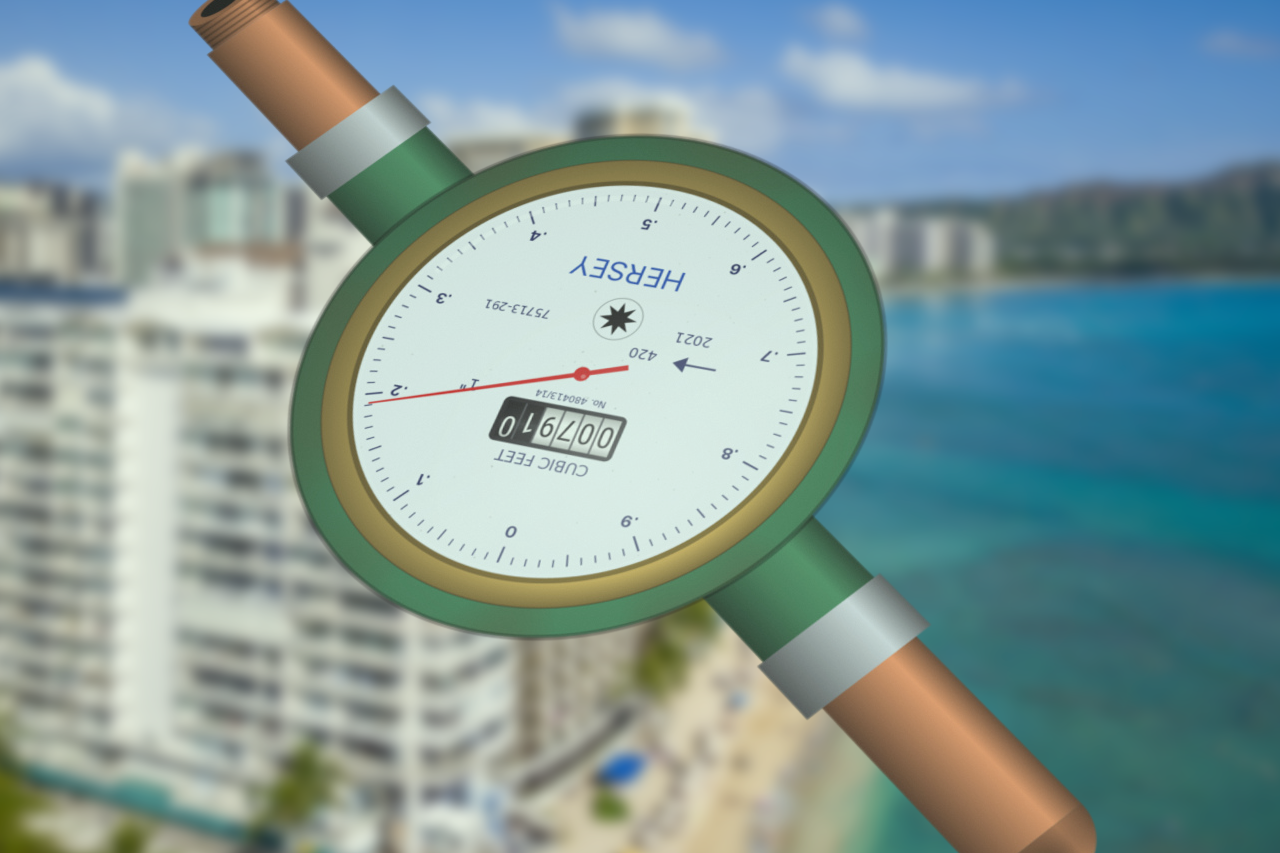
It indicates 7910.19,ft³
